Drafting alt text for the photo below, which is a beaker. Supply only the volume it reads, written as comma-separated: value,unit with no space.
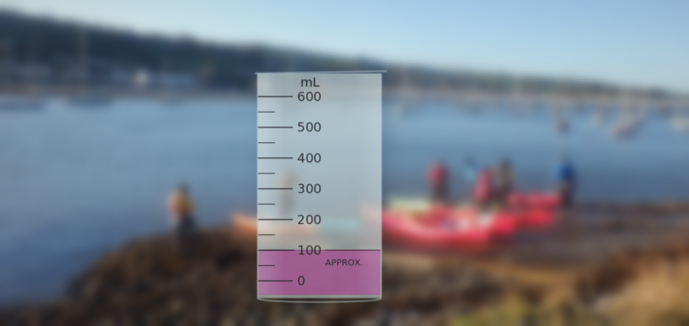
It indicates 100,mL
